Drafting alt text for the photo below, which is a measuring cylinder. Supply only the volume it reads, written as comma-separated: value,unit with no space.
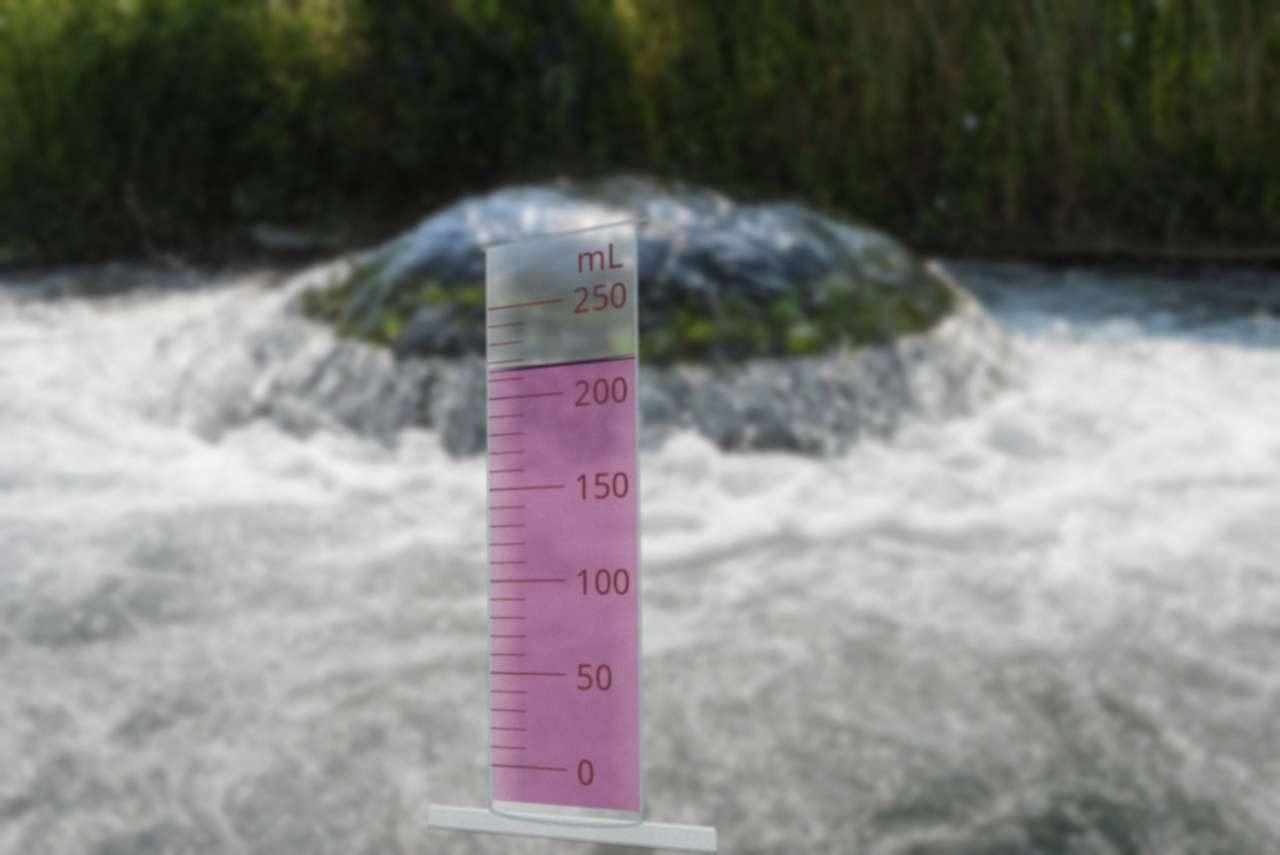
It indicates 215,mL
